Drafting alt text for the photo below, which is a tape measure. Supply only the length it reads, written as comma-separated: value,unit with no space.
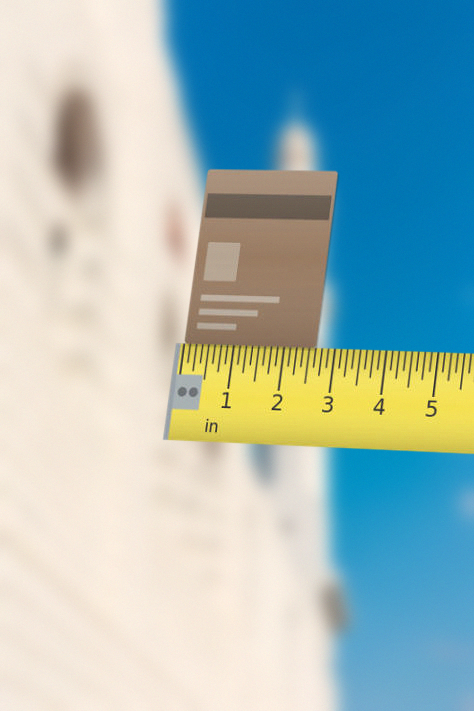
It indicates 2.625,in
